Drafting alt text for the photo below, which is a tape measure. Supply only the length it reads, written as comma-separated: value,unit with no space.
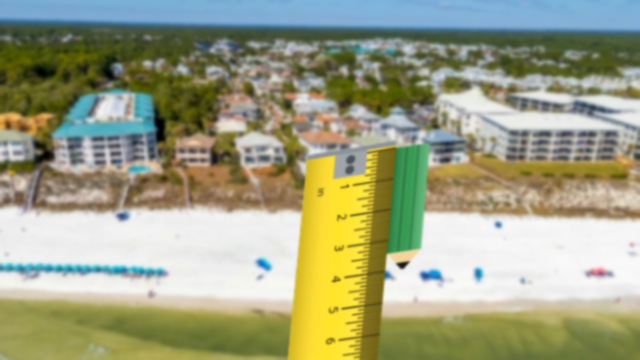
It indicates 4,in
